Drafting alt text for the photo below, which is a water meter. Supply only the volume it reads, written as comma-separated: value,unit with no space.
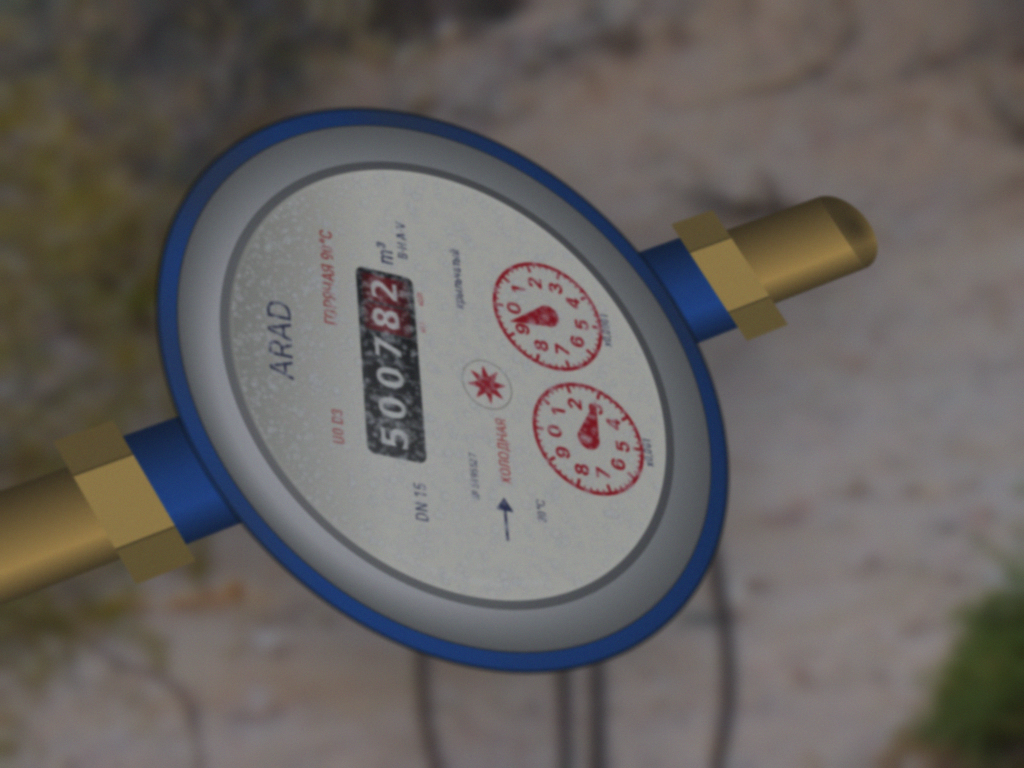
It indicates 5007.8229,m³
